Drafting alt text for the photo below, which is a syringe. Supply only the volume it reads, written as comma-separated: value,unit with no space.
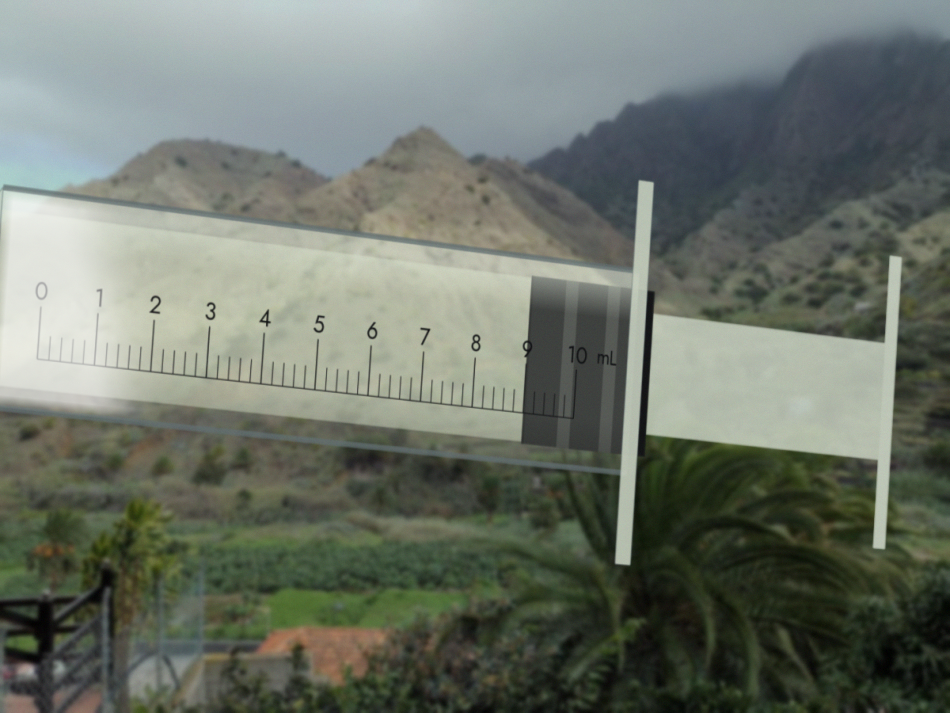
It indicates 9,mL
